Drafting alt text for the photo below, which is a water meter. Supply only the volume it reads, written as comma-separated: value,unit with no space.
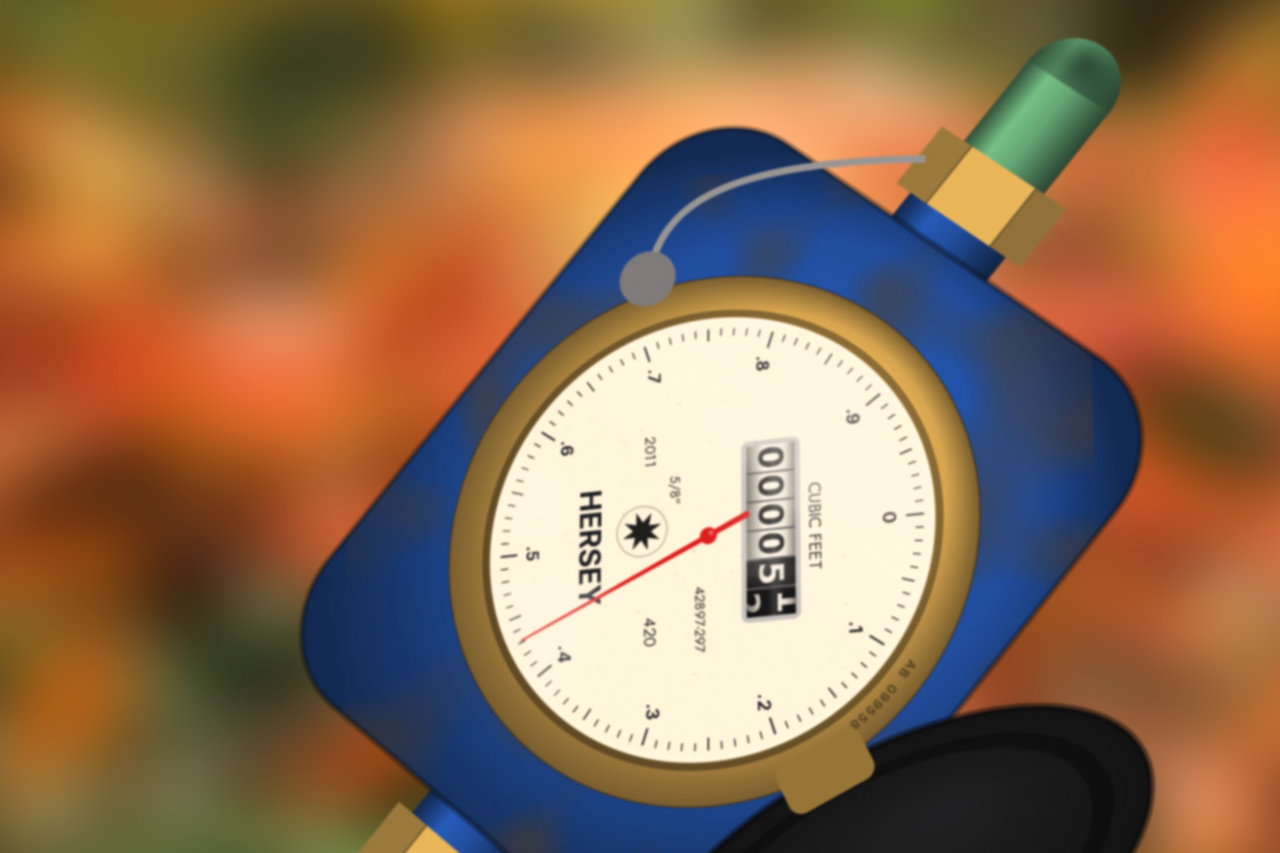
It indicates 51.43,ft³
